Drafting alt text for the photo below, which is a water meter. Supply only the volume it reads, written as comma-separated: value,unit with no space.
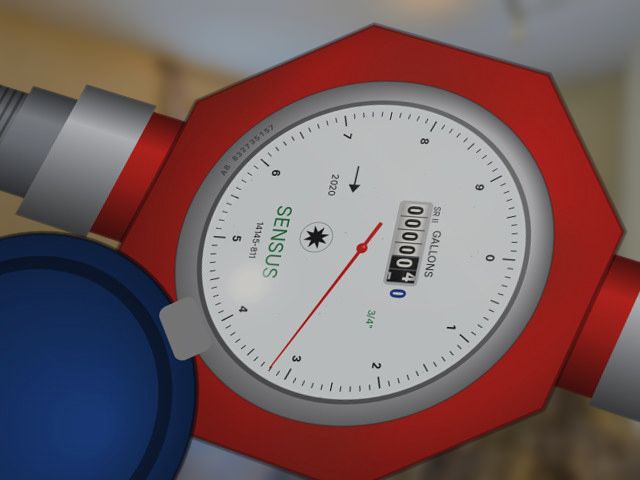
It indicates 43.2,gal
